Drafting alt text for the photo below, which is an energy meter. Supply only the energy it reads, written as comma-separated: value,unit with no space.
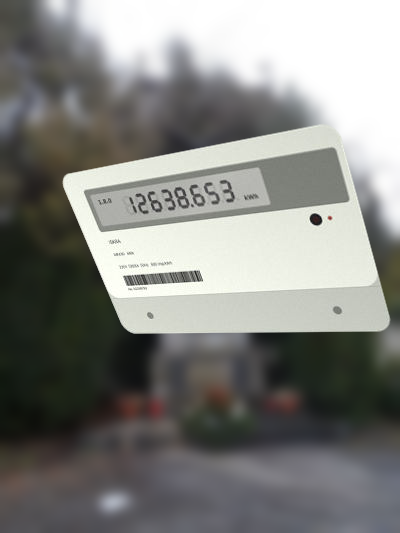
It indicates 12638.653,kWh
